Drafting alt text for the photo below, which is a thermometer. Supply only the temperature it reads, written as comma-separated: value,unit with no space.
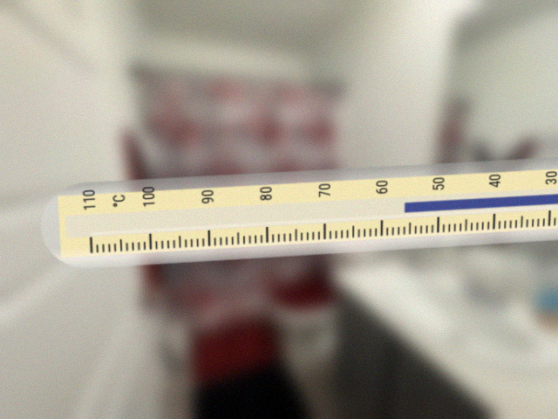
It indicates 56,°C
